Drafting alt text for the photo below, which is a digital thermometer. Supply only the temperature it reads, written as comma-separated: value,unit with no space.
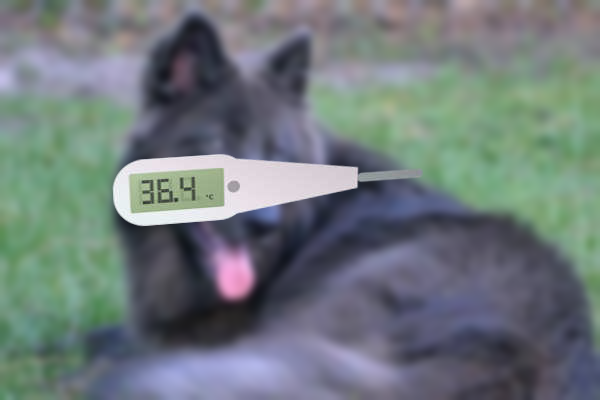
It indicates 36.4,°C
